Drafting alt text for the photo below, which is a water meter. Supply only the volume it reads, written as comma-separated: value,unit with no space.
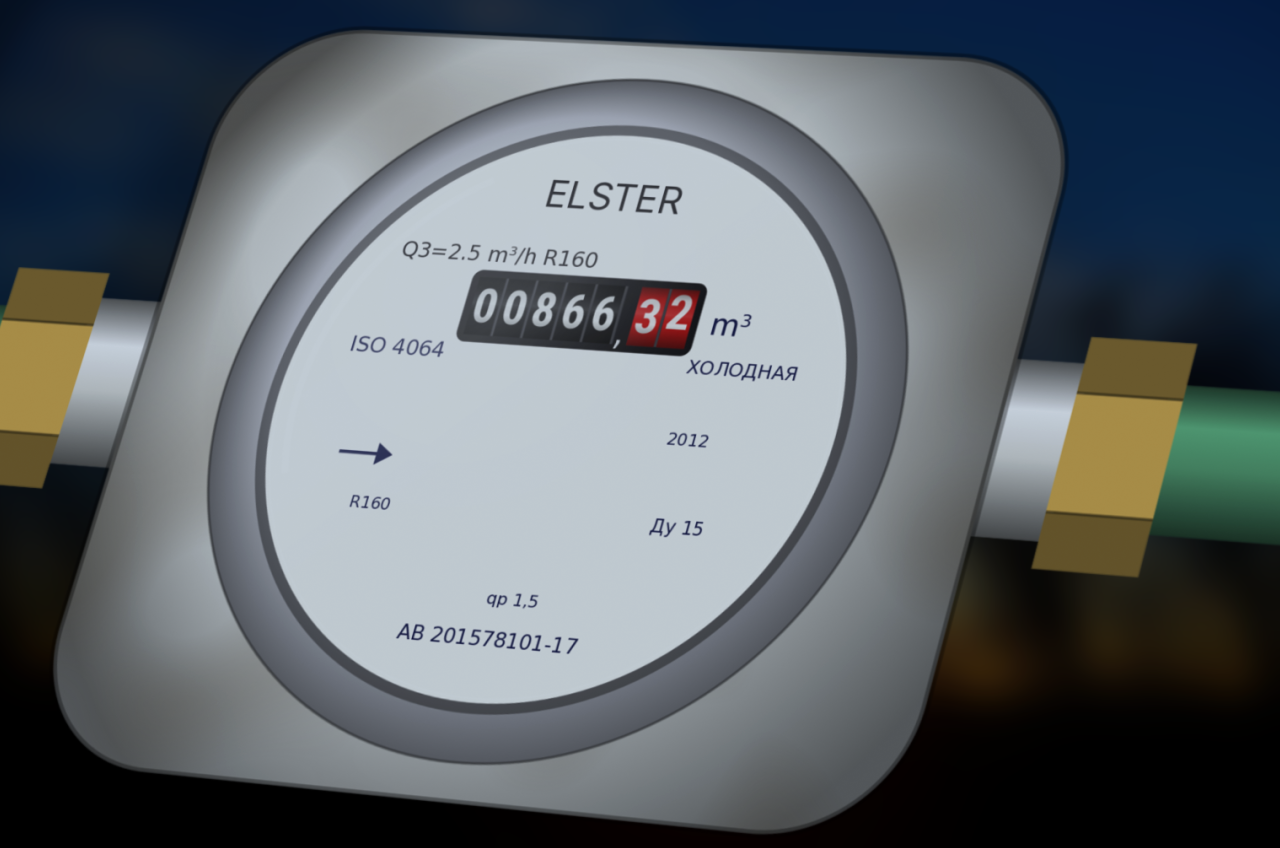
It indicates 866.32,m³
